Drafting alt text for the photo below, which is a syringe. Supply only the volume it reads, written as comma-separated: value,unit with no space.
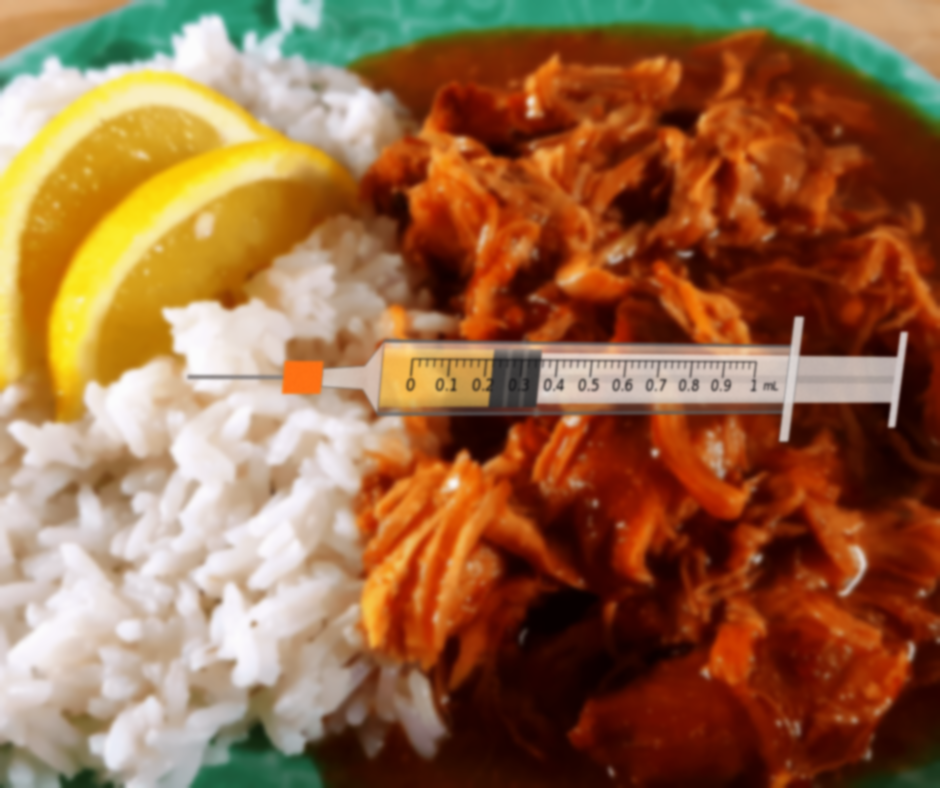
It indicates 0.22,mL
